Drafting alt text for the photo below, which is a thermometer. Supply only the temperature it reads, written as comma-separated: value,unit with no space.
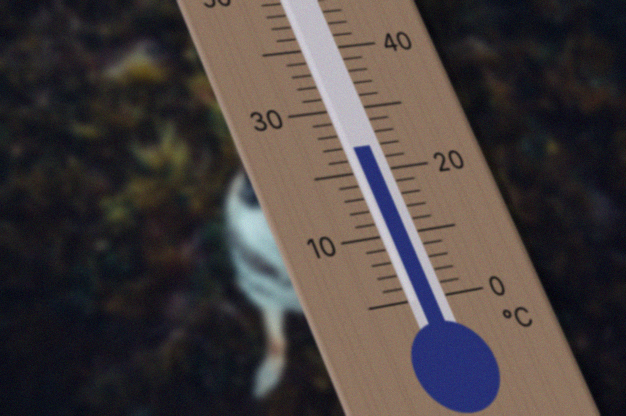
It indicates 24,°C
